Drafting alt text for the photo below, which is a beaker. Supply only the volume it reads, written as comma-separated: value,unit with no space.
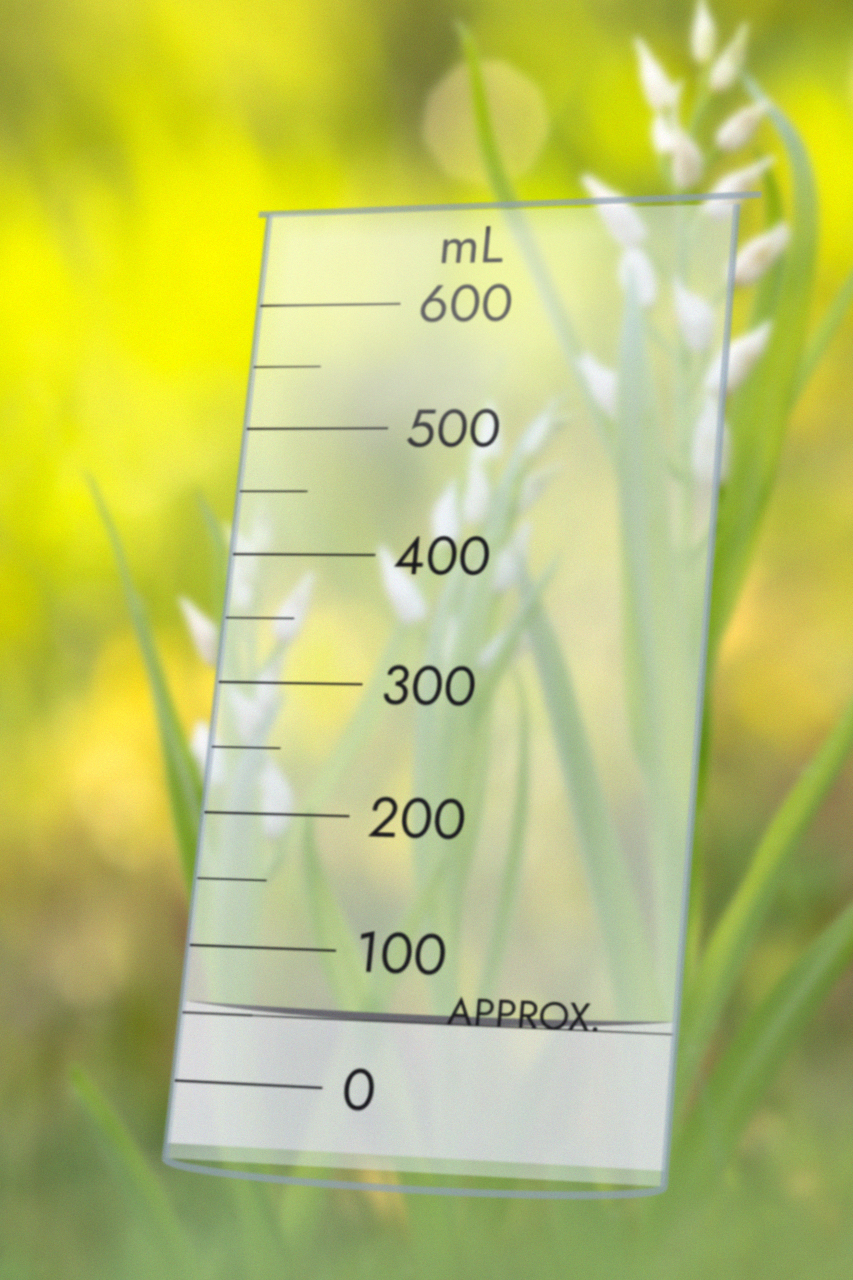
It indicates 50,mL
